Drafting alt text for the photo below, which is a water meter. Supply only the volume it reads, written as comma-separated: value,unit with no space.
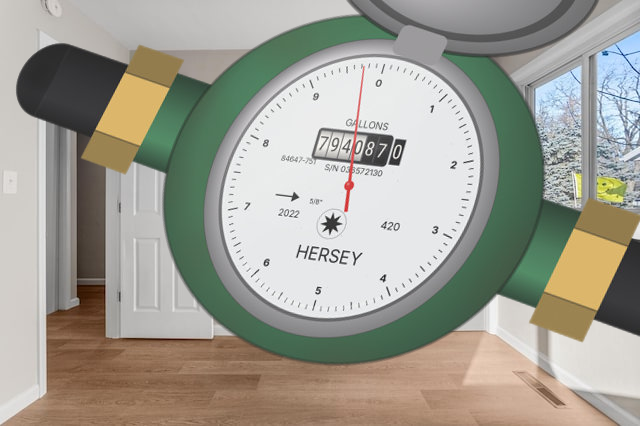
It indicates 7940869.7,gal
